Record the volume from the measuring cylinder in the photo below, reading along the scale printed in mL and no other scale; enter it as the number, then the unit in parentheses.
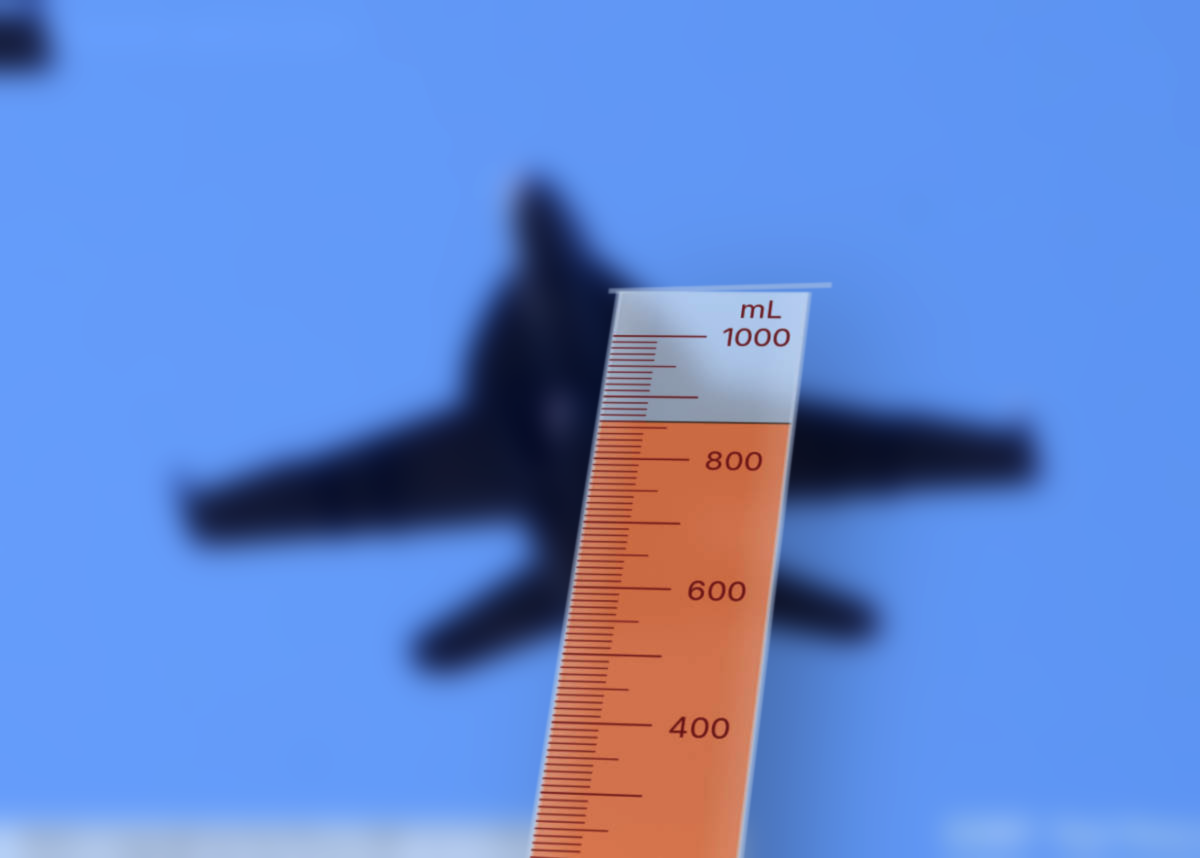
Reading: 860 (mL)
